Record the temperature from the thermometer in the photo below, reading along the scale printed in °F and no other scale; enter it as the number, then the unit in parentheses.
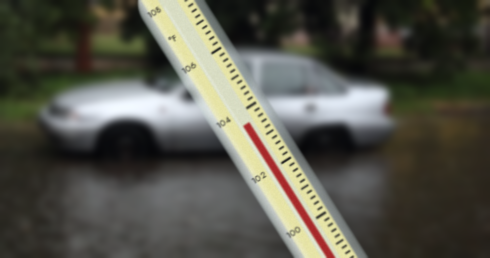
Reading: 103.6 (°F)
